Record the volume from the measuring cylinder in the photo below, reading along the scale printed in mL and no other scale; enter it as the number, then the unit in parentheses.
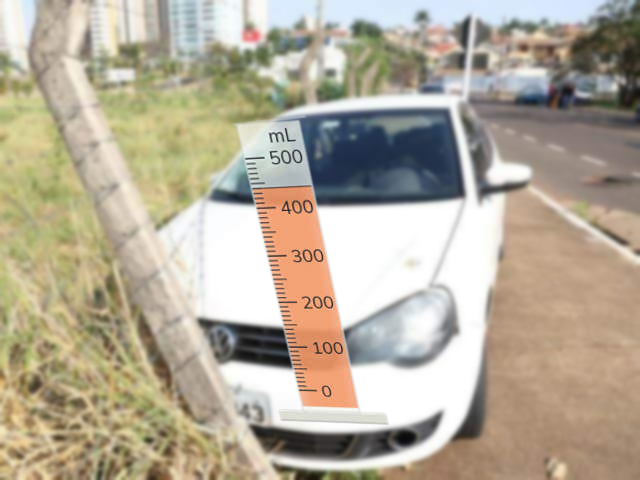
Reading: 440 (mL)
